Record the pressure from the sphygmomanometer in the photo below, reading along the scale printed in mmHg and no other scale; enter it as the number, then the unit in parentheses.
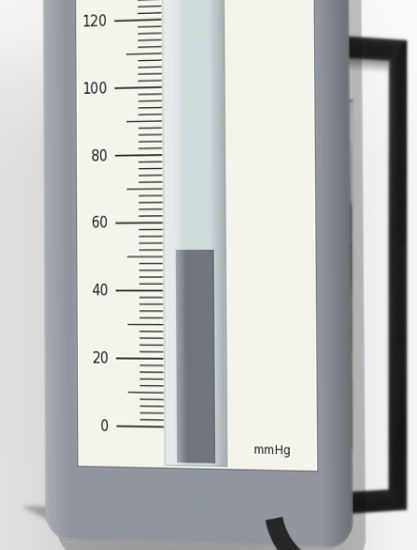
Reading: 52 (mmHg)
